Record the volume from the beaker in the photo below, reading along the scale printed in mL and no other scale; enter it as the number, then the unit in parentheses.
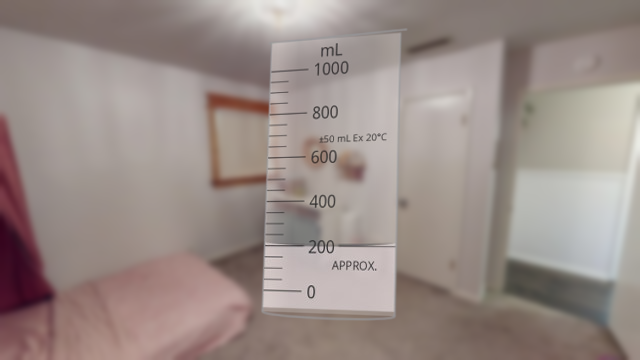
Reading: 200 (mL)
